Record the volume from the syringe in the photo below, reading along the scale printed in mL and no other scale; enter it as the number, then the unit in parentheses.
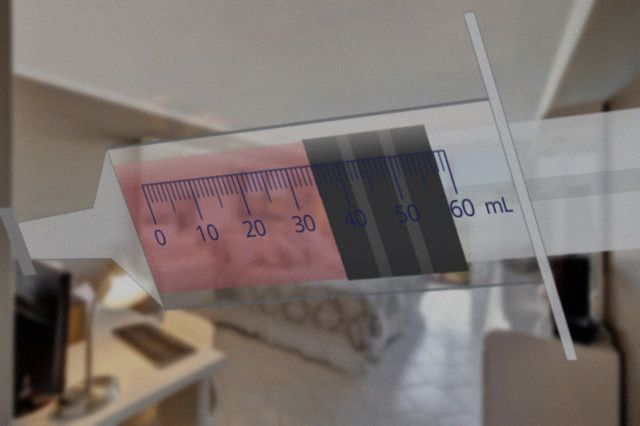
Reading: 35 (mL)
